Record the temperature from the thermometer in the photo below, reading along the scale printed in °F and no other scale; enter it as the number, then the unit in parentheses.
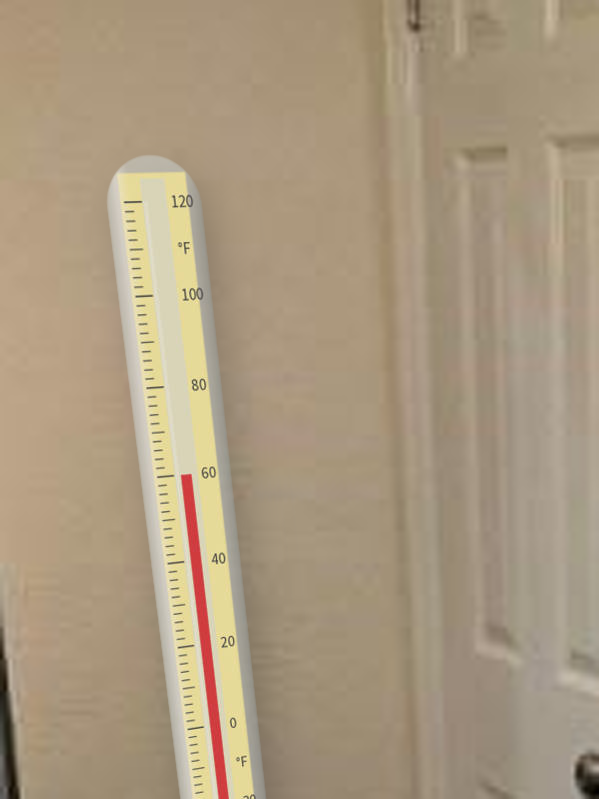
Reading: 60 (°F)
